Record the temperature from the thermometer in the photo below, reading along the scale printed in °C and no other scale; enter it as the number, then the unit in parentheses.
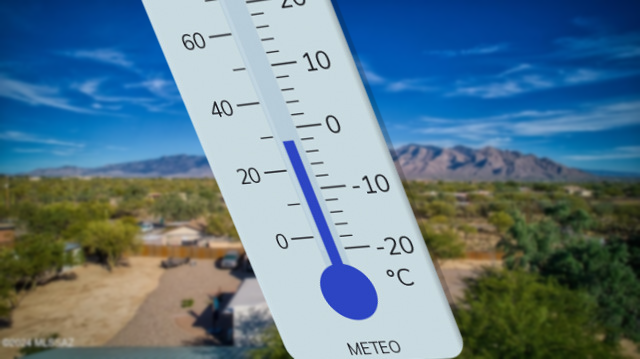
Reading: -2 (°C)
